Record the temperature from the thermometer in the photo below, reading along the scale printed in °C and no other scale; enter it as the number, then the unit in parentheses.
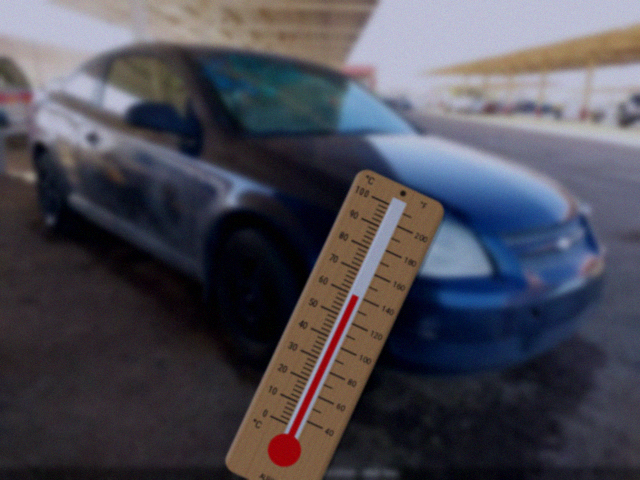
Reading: 60 (°C)
